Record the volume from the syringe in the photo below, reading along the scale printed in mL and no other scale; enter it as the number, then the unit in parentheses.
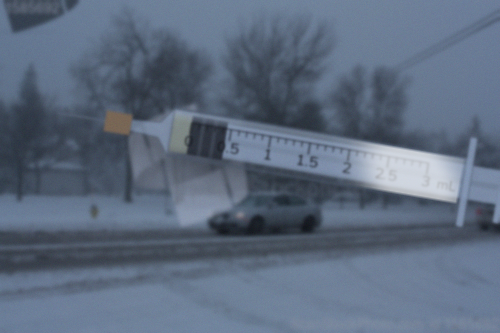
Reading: 0 (mL)
